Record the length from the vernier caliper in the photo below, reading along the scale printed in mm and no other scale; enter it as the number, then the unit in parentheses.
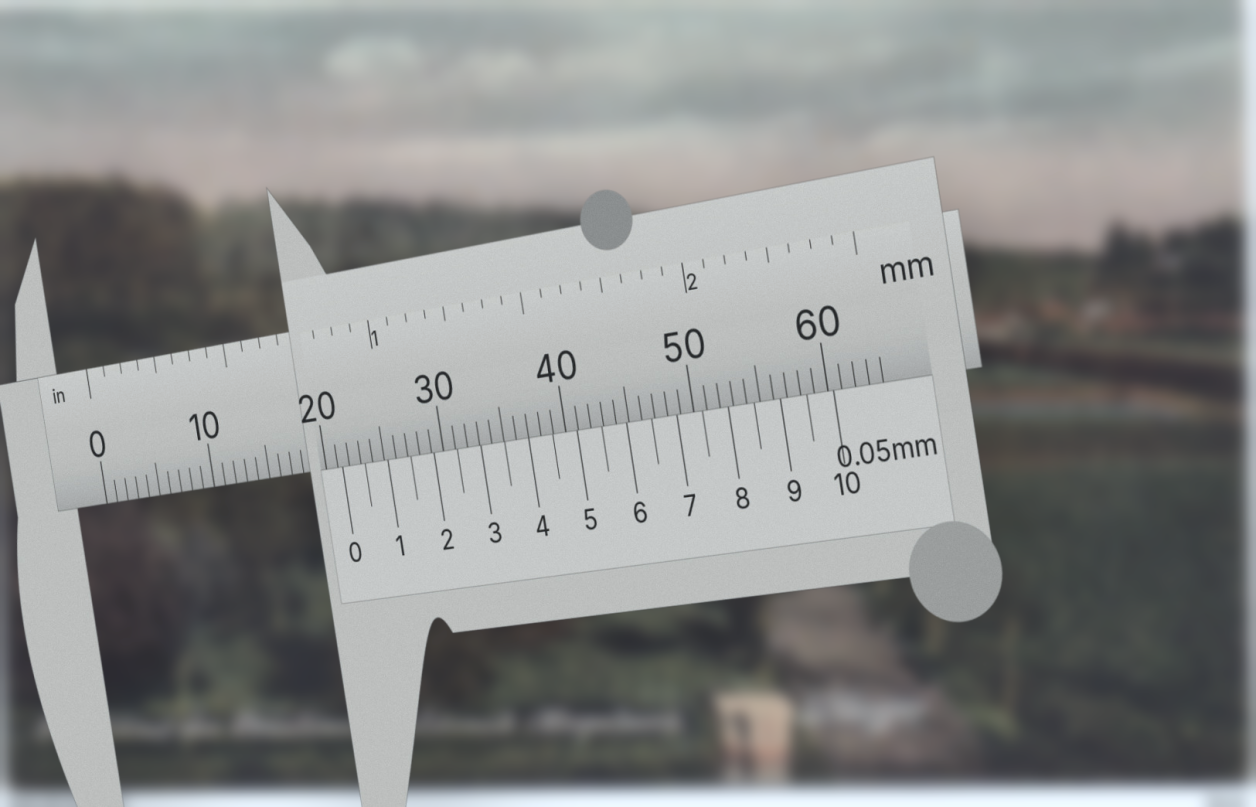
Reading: 21.4 (mm)
